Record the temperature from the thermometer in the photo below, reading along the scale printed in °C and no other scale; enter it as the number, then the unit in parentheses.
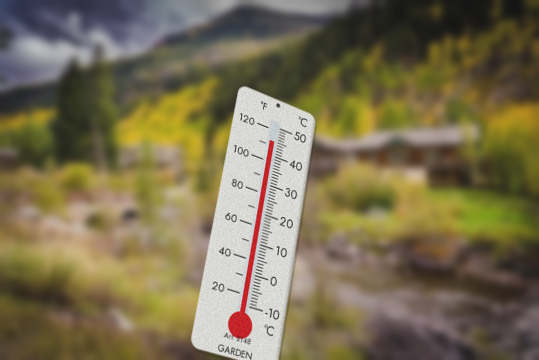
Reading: 45 (°C)
